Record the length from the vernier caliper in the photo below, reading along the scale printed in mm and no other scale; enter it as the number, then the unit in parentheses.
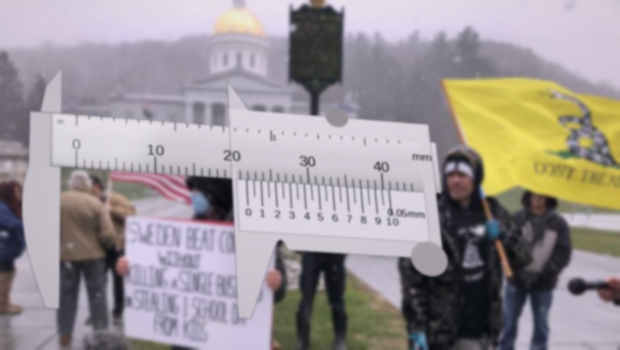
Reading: 21.8 (mm)
